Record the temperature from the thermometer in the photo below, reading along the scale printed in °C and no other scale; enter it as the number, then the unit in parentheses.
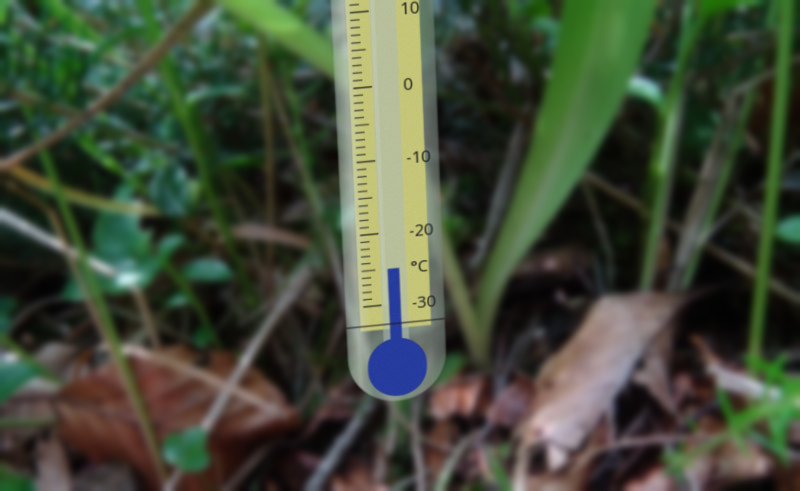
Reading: -25 (°C)
